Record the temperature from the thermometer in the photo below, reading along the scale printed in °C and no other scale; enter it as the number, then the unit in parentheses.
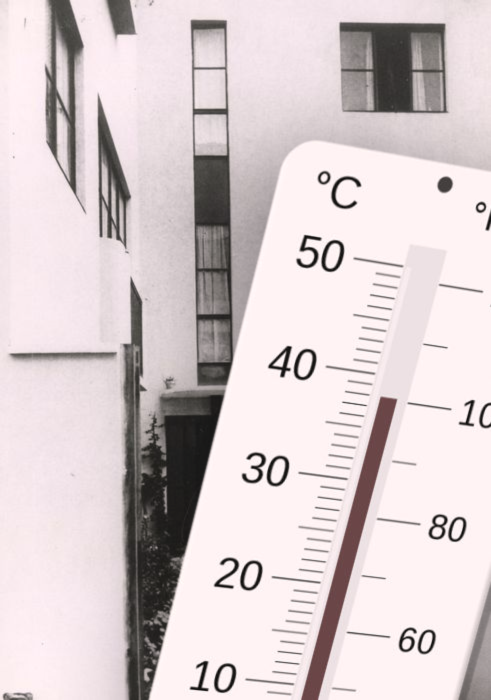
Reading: 38 (°C)
